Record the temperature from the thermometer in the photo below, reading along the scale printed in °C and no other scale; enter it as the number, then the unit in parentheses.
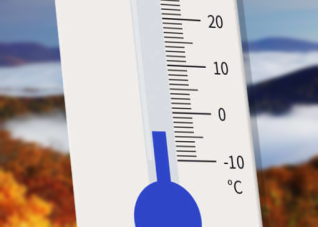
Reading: -4 (°C)
